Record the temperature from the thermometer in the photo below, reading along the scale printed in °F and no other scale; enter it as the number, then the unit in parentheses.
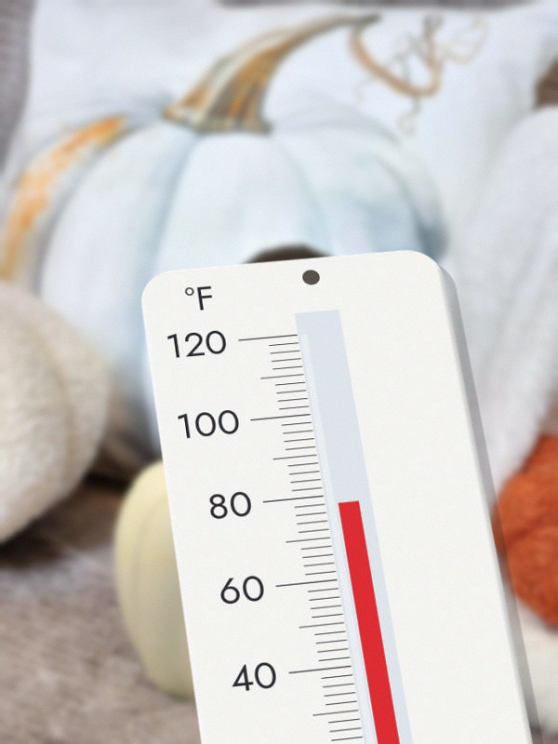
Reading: 78 (°F)
